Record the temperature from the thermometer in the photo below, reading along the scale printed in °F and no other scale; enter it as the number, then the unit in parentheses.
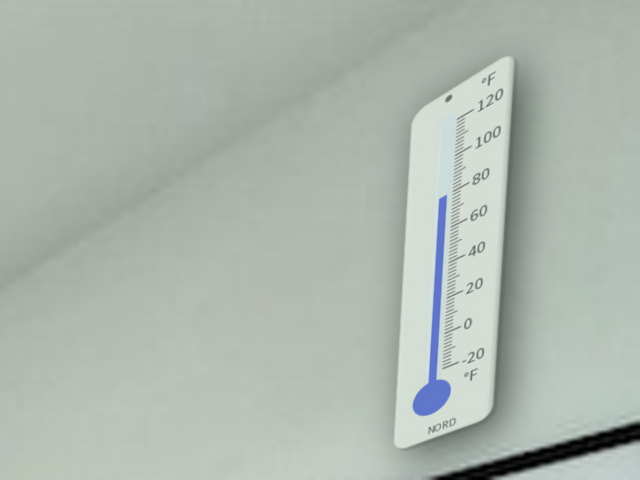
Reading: 80 (°F)
